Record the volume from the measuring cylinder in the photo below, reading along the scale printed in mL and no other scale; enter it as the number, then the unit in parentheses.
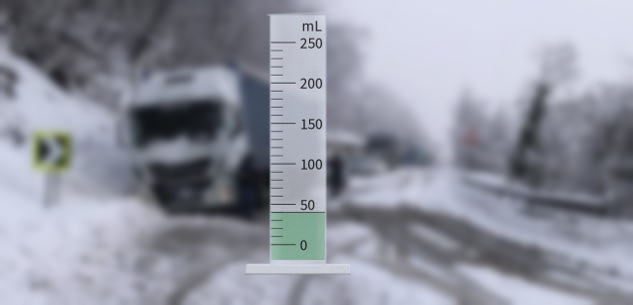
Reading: 40 (mL)
